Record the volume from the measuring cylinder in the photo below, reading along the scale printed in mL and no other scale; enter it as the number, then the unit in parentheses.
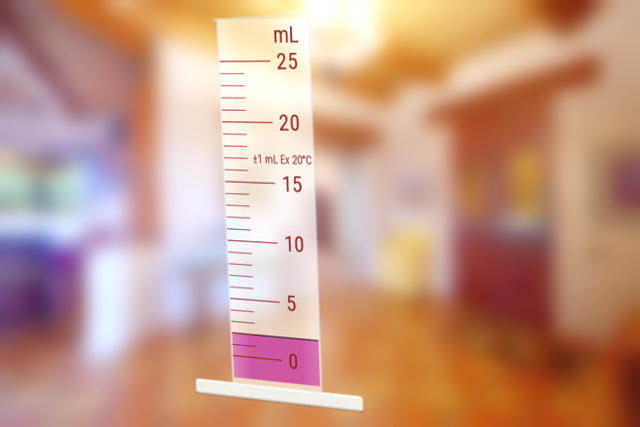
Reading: 2 (mL)
